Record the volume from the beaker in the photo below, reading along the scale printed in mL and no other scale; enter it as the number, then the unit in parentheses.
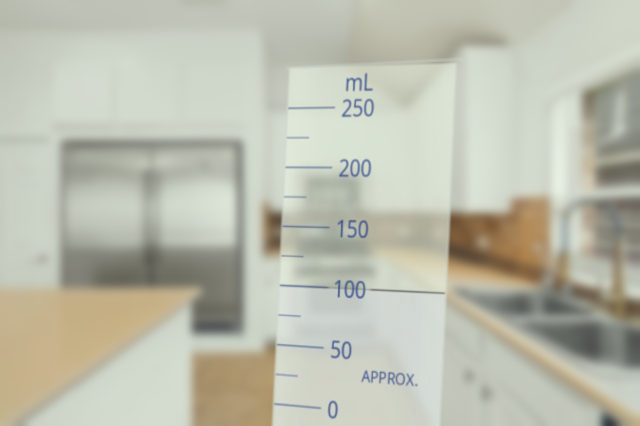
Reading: 100 (mL)
